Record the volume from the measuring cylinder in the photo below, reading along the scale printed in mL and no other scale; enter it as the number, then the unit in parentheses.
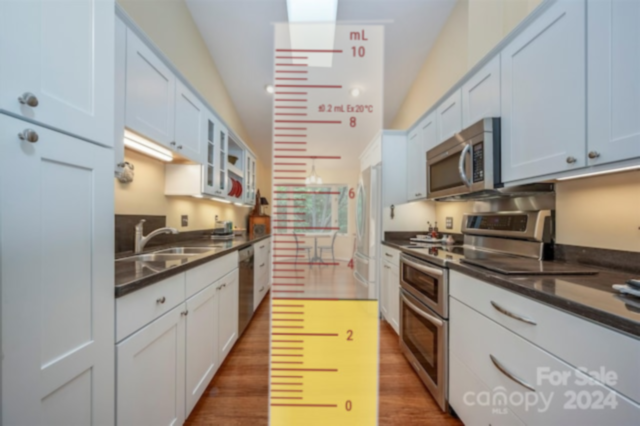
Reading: 3 (mL)
